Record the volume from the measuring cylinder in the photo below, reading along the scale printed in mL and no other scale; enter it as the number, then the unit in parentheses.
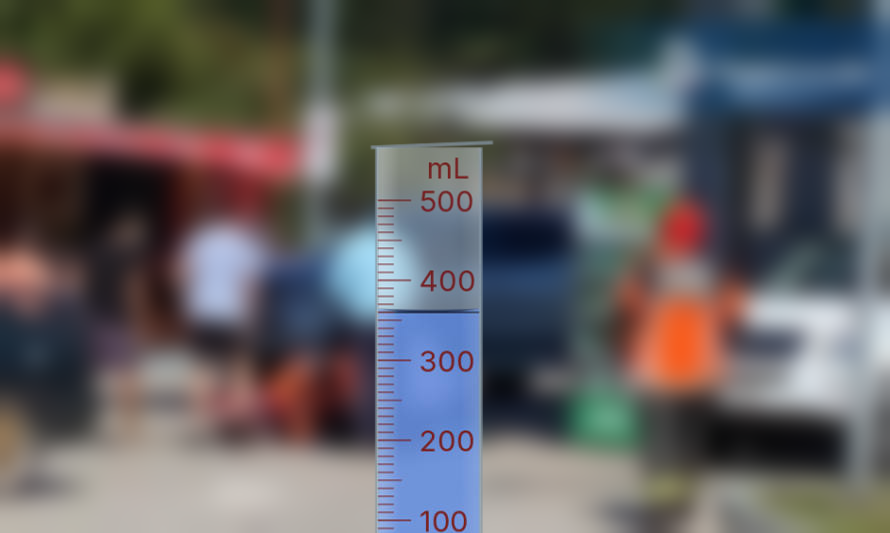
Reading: 360 (mL)
